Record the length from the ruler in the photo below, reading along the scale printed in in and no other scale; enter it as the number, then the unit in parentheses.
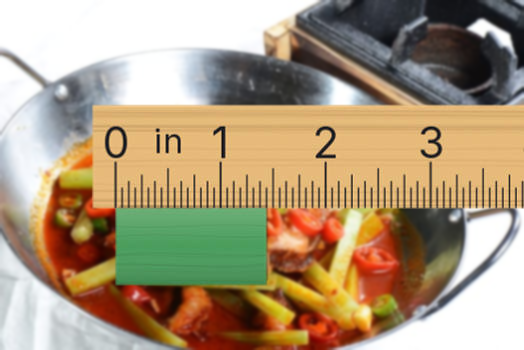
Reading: 1.4375 (in)
